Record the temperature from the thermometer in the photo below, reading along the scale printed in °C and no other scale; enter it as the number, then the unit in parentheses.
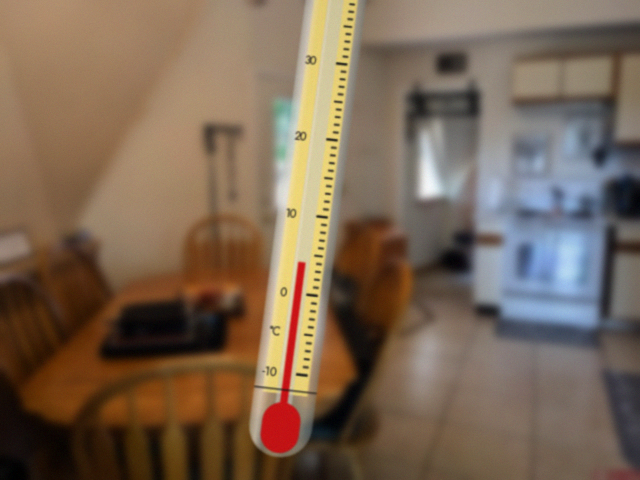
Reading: 4 (°C)
